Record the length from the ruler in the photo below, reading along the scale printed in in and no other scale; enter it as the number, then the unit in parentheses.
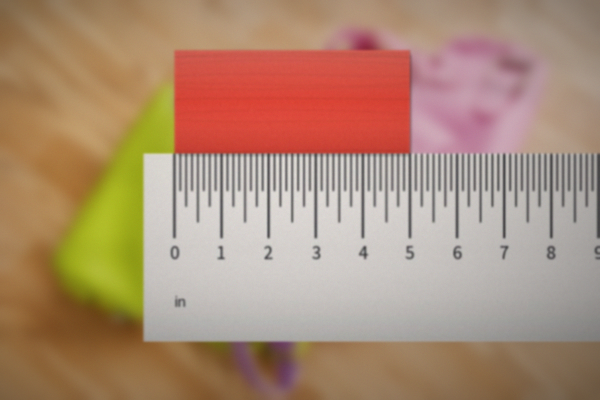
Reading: 5 (in)
